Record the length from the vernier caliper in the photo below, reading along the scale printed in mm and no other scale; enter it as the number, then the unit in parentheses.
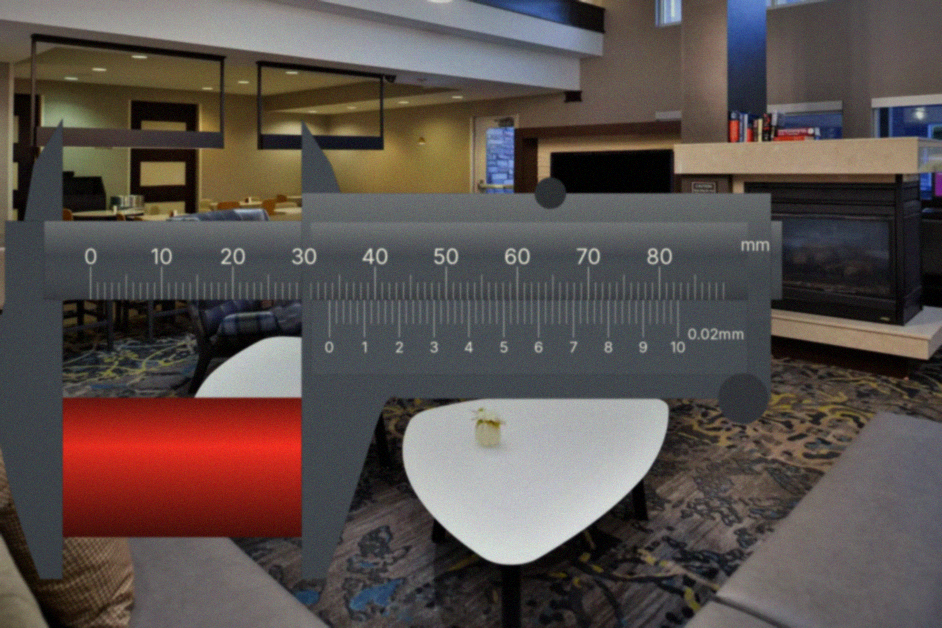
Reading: 33.6 (mm)
